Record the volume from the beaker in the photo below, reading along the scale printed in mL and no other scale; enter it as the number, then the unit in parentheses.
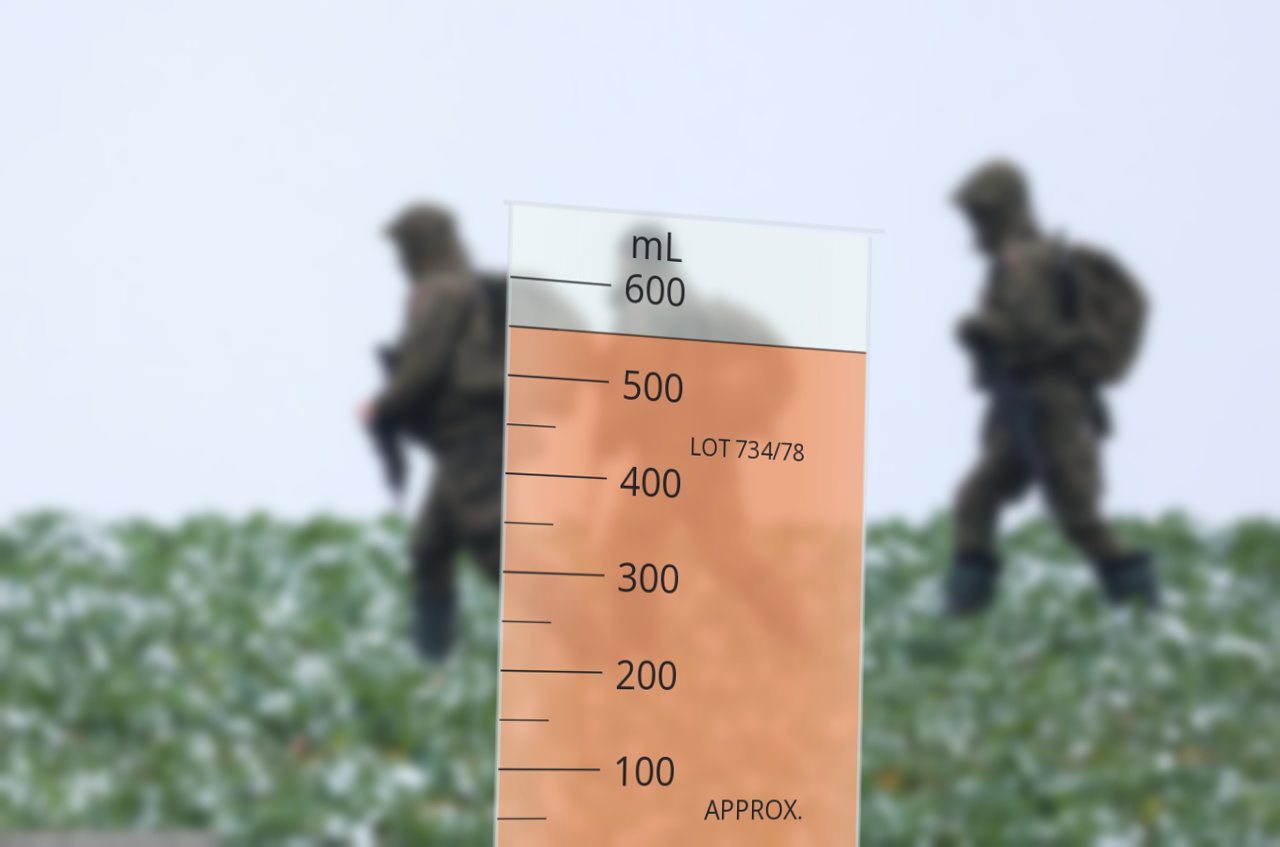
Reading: 550 (mL)
